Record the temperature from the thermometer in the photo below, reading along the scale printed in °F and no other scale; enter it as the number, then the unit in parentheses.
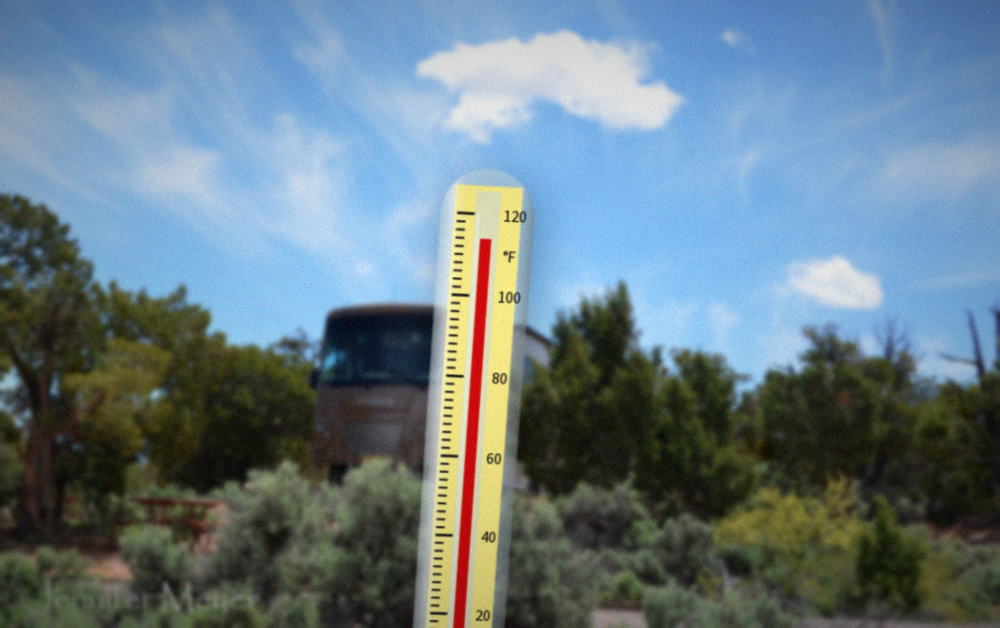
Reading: 114 (°F)
